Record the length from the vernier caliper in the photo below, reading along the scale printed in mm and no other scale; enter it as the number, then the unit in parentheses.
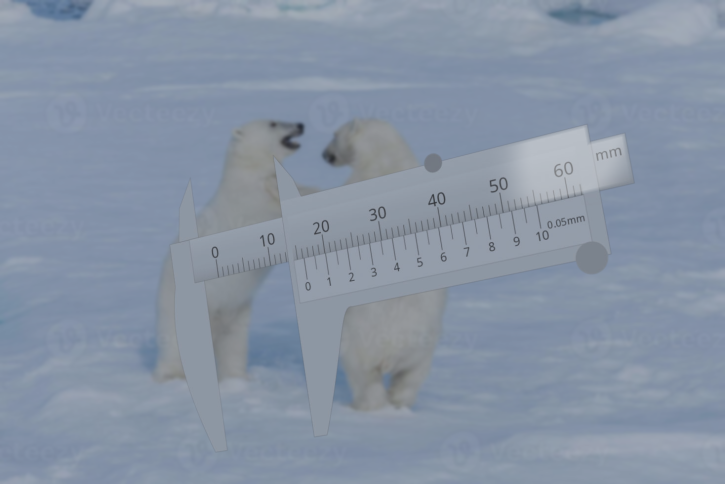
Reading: 16.2 (mm)
